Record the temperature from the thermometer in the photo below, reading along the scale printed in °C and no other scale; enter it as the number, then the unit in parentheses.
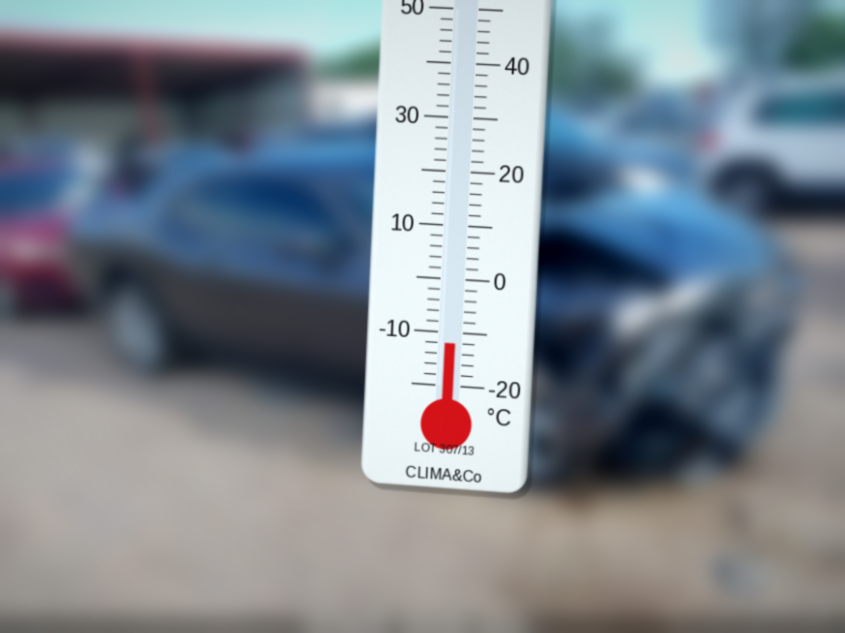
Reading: -12 (°C)
